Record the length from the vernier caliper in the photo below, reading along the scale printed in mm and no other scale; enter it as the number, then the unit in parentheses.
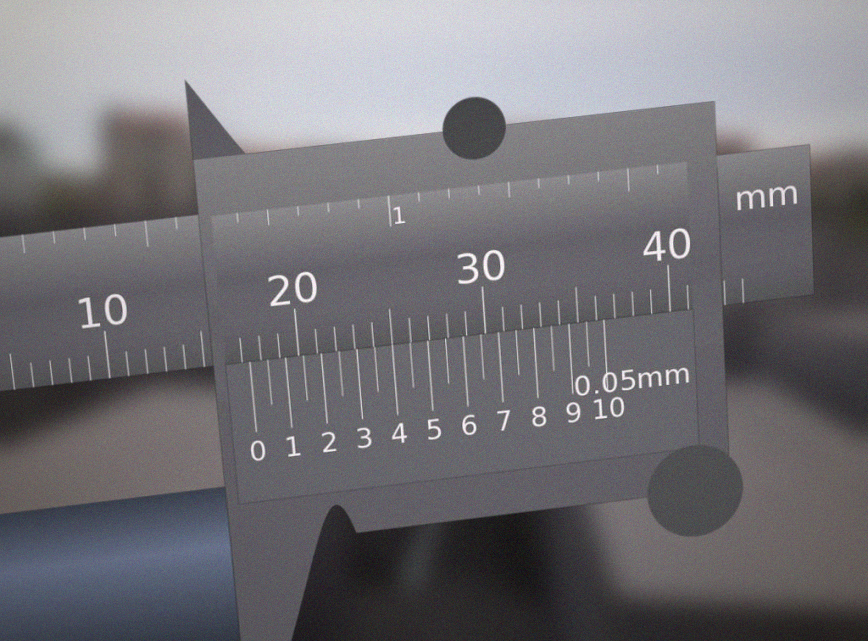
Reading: 17.4 (mm)
